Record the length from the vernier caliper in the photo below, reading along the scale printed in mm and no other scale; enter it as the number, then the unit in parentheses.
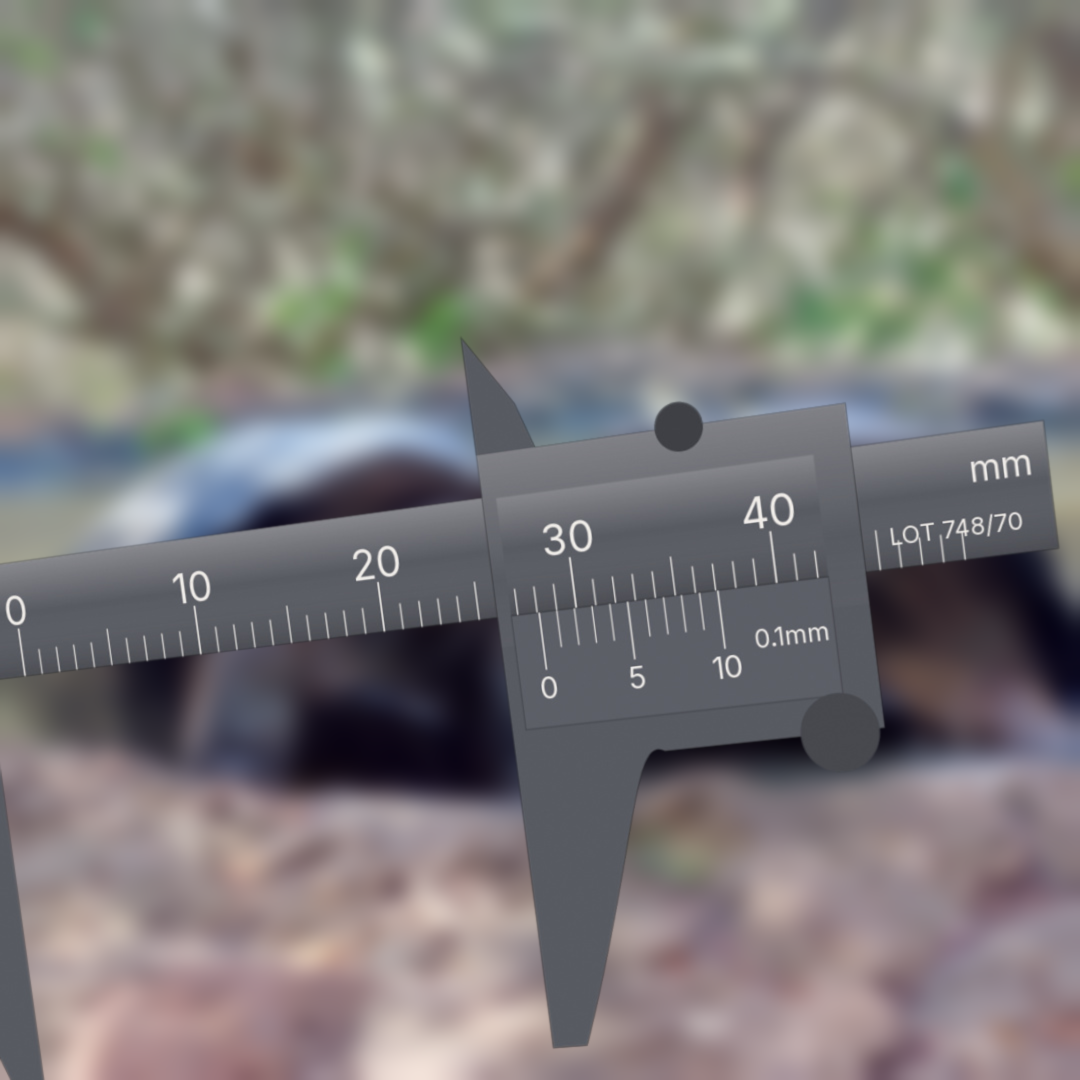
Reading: 28.1 (mm)
